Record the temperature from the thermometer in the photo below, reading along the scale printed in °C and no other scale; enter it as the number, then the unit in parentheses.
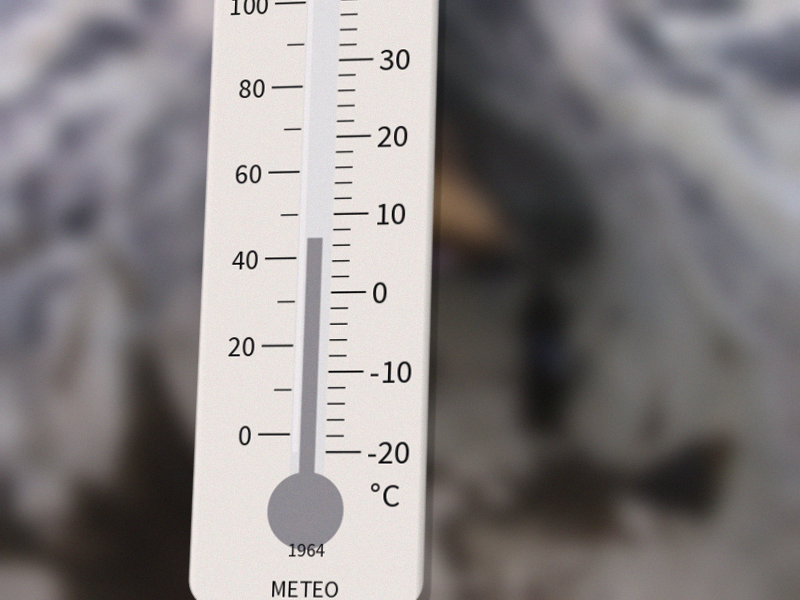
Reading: 7 (°C)
